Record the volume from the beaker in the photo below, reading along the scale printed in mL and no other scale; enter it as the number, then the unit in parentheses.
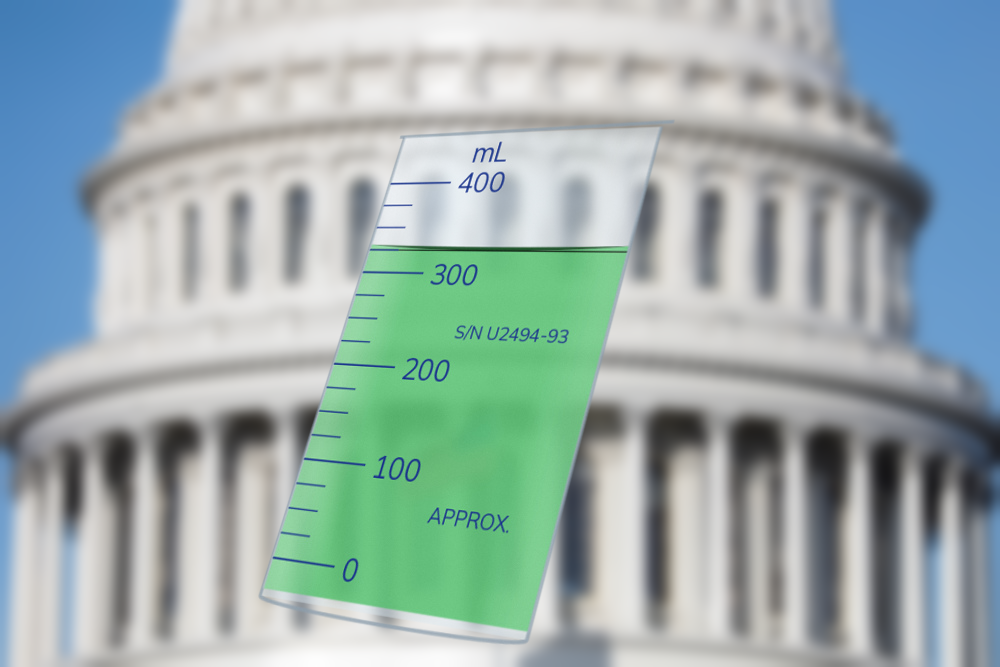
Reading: 325 (mL)
